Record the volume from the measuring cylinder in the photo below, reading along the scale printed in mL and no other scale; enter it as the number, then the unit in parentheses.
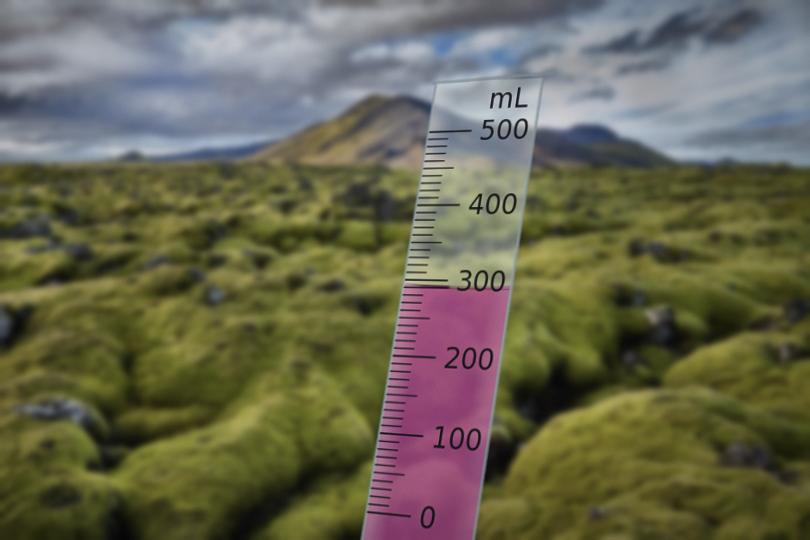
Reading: 290 (mL)
